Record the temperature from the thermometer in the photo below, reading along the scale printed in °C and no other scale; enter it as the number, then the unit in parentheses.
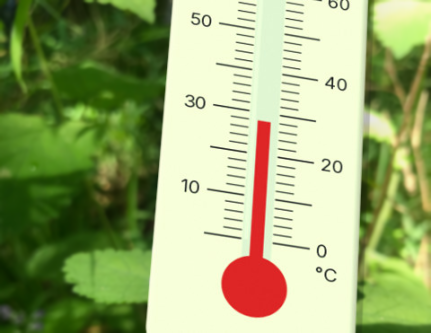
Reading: 28 (°C)
